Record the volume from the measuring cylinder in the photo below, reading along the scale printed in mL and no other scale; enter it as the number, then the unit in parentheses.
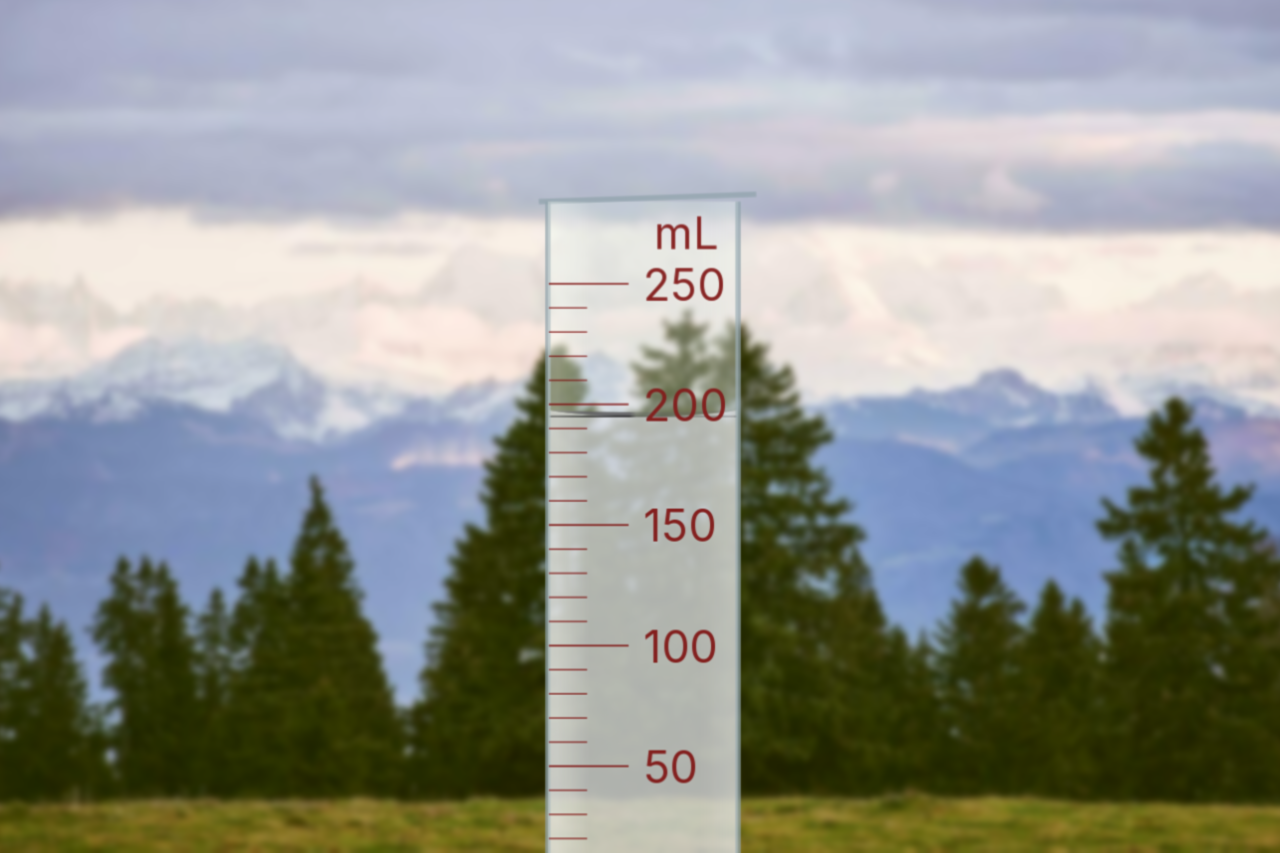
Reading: 195 (mL)
